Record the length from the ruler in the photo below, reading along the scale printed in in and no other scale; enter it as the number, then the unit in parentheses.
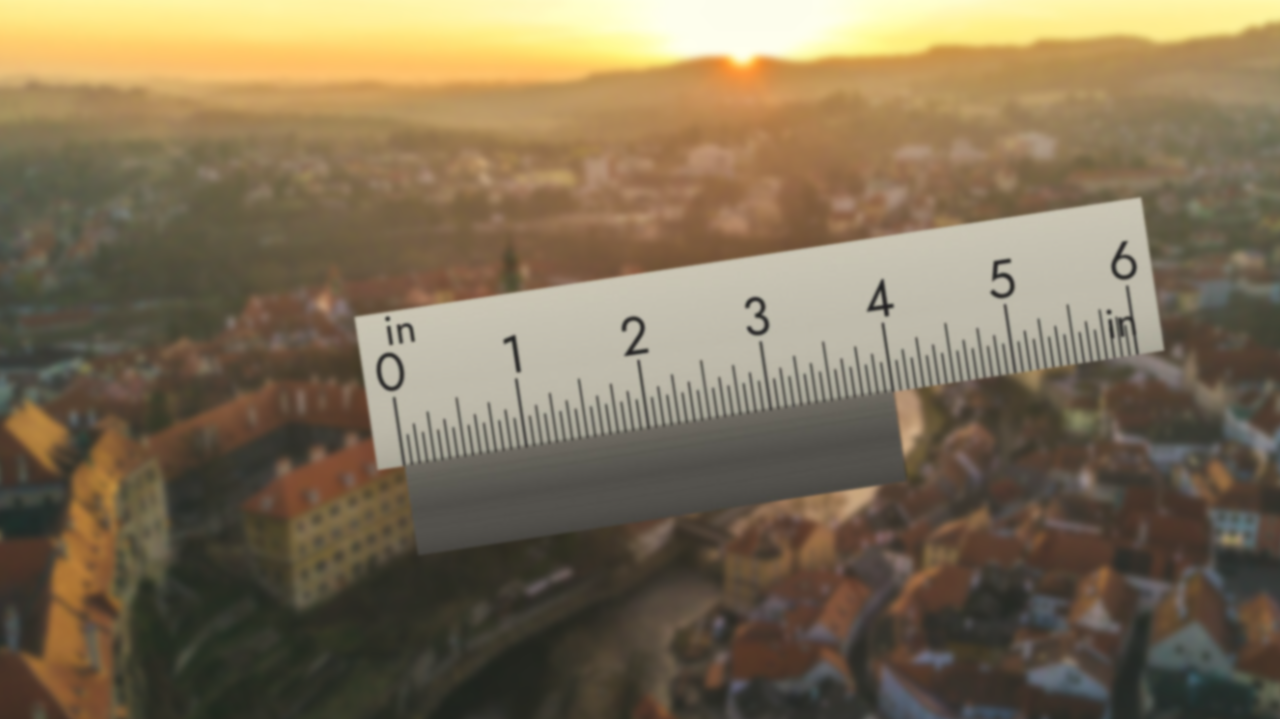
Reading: 4 (in)
